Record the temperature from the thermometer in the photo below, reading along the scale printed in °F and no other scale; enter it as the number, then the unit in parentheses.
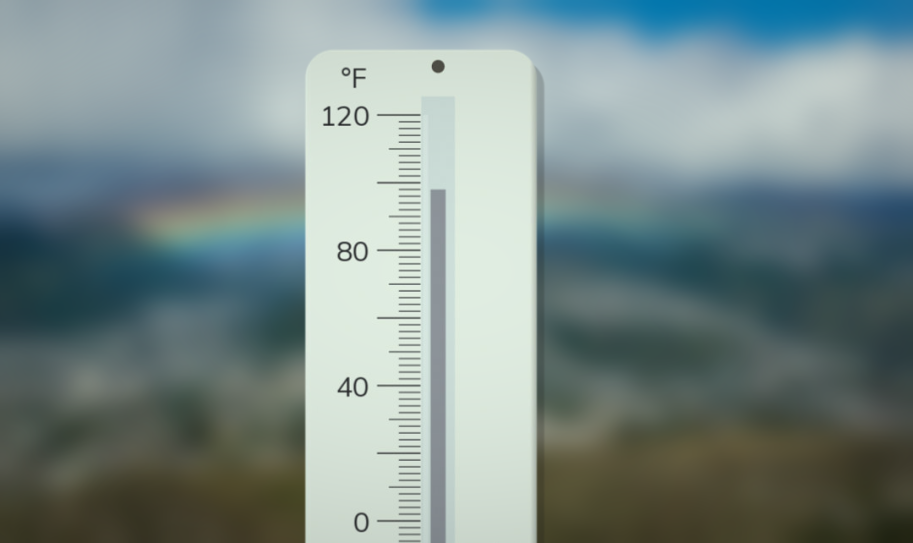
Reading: 98 (°F)
